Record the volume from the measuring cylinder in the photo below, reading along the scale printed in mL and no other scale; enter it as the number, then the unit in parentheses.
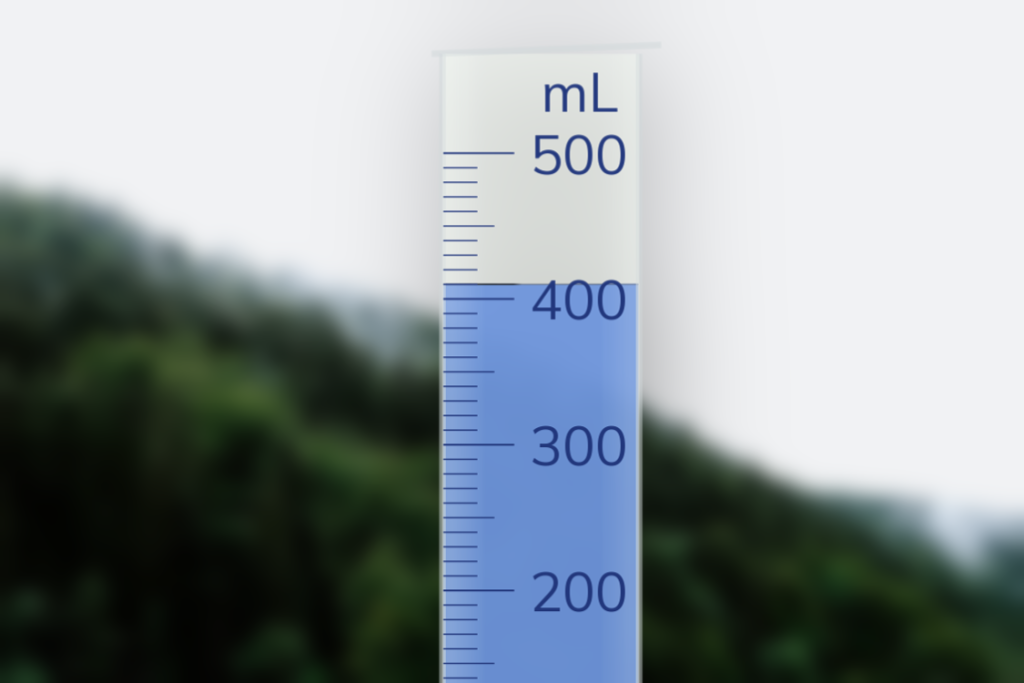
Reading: 410 (mL)
